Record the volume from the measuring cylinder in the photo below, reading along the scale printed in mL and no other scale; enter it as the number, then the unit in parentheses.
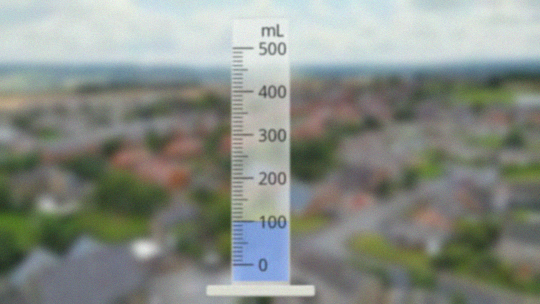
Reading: 100 (mL)
